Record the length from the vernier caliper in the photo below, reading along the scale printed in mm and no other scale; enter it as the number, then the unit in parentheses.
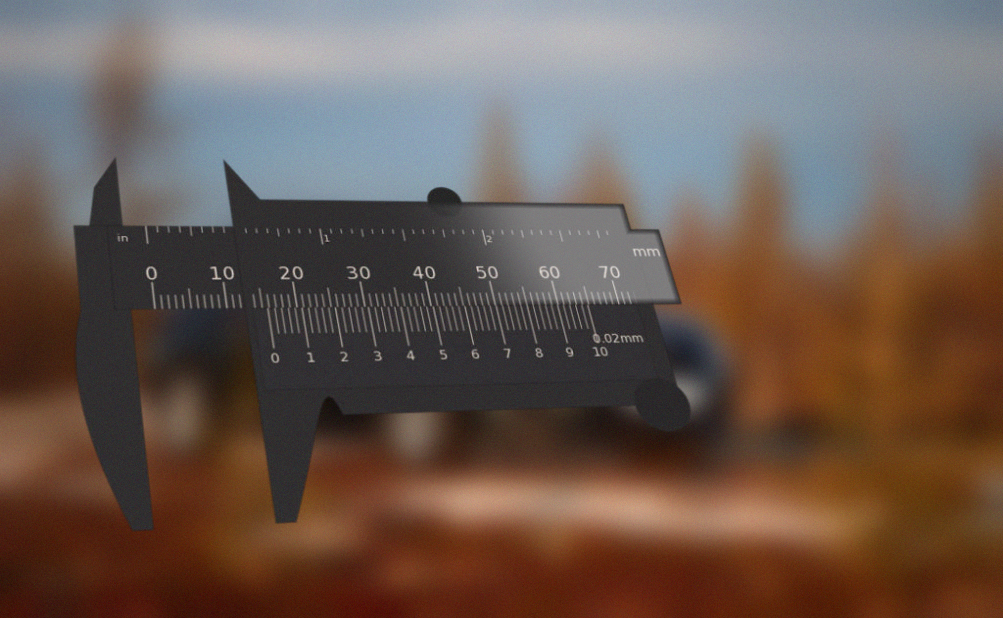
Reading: 15.8 (mm)
